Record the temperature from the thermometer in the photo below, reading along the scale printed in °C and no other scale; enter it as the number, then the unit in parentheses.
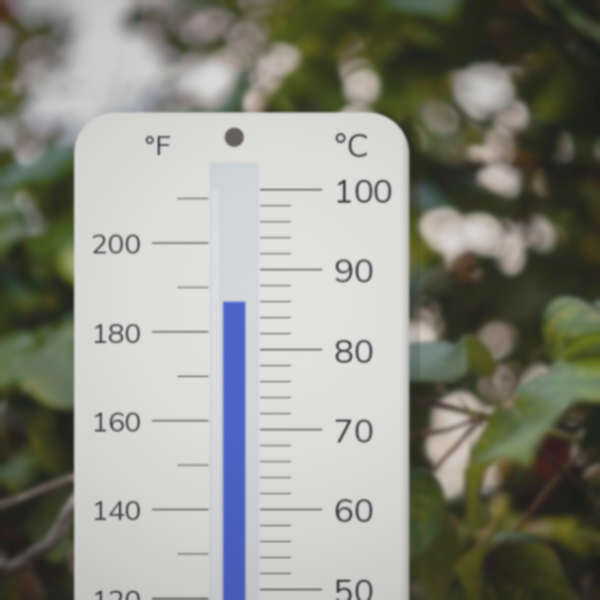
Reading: 86 (°C)
